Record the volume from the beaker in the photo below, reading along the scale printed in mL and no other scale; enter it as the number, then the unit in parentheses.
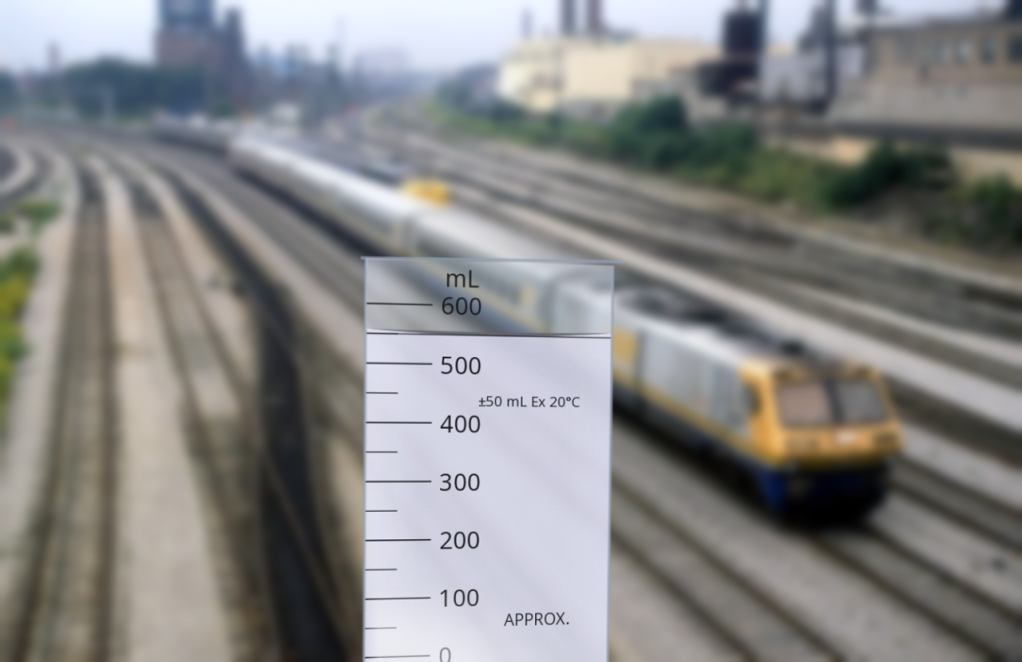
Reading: 550 (mL)
